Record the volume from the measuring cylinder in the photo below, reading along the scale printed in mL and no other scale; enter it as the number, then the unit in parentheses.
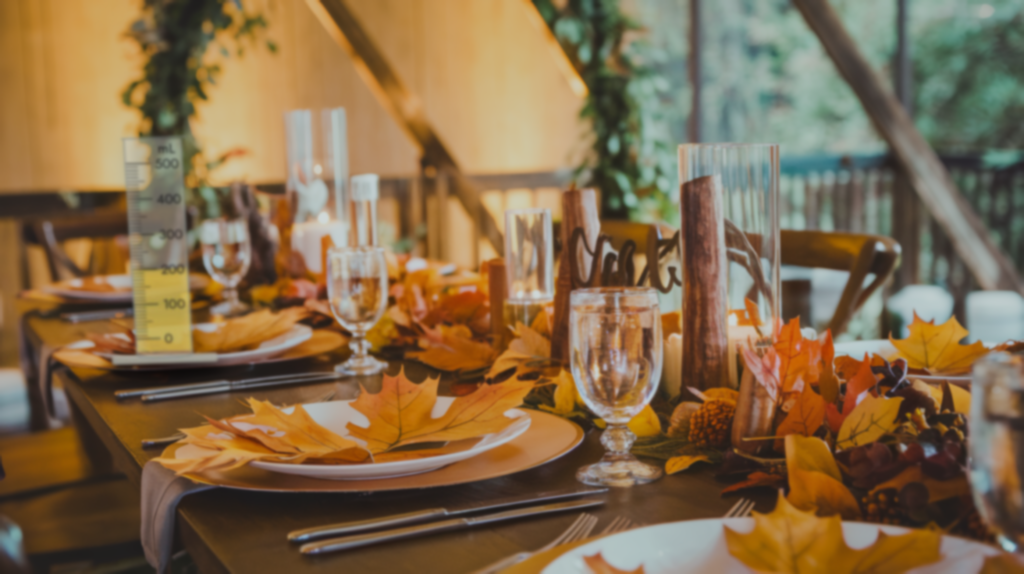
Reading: 200 (mL)
